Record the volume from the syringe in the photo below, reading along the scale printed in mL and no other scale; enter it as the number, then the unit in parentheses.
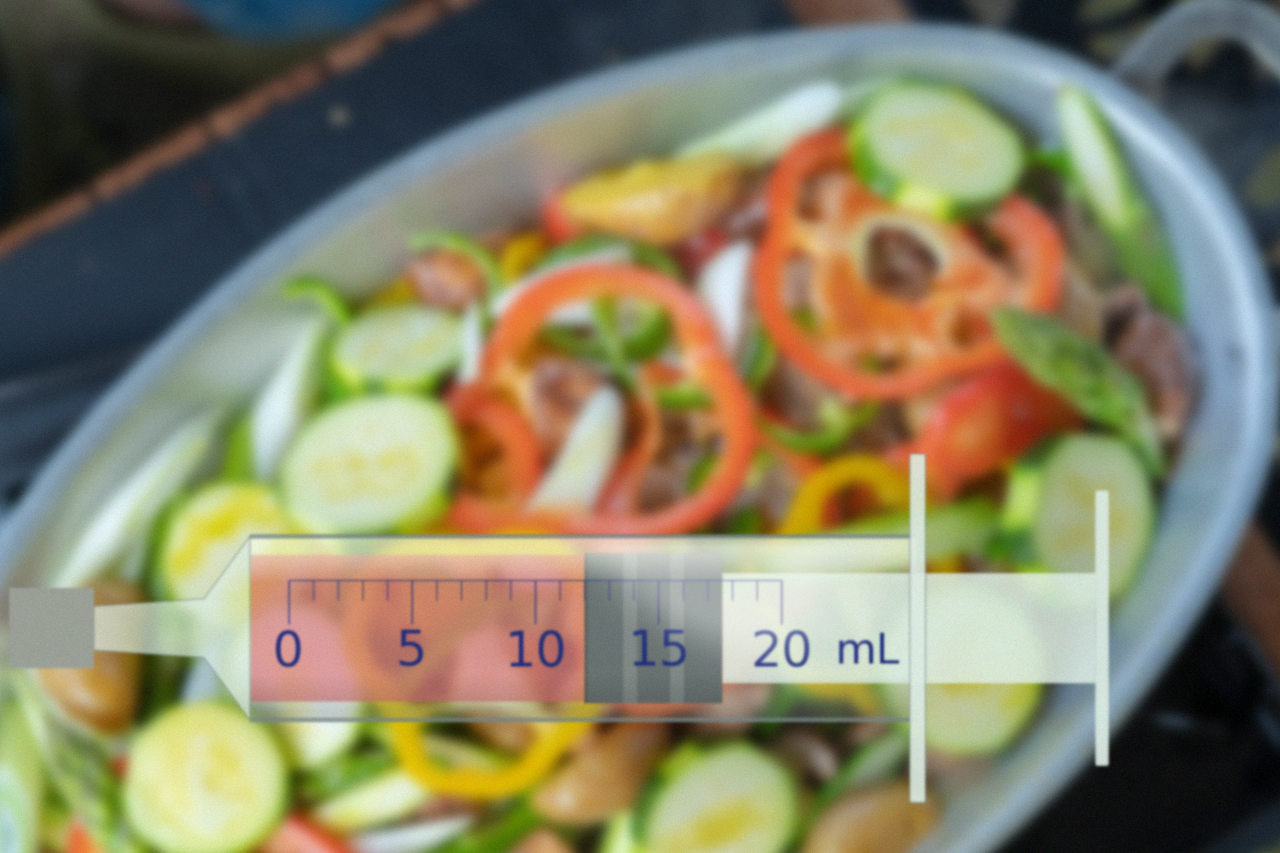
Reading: 12 (mL)
